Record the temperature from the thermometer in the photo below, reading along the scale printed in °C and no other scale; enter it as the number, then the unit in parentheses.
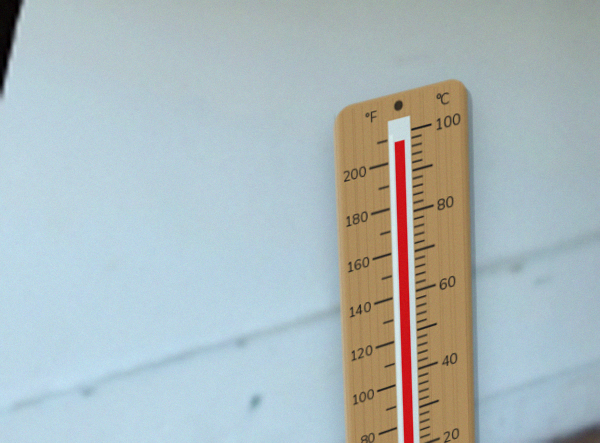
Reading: 98 (°C)
